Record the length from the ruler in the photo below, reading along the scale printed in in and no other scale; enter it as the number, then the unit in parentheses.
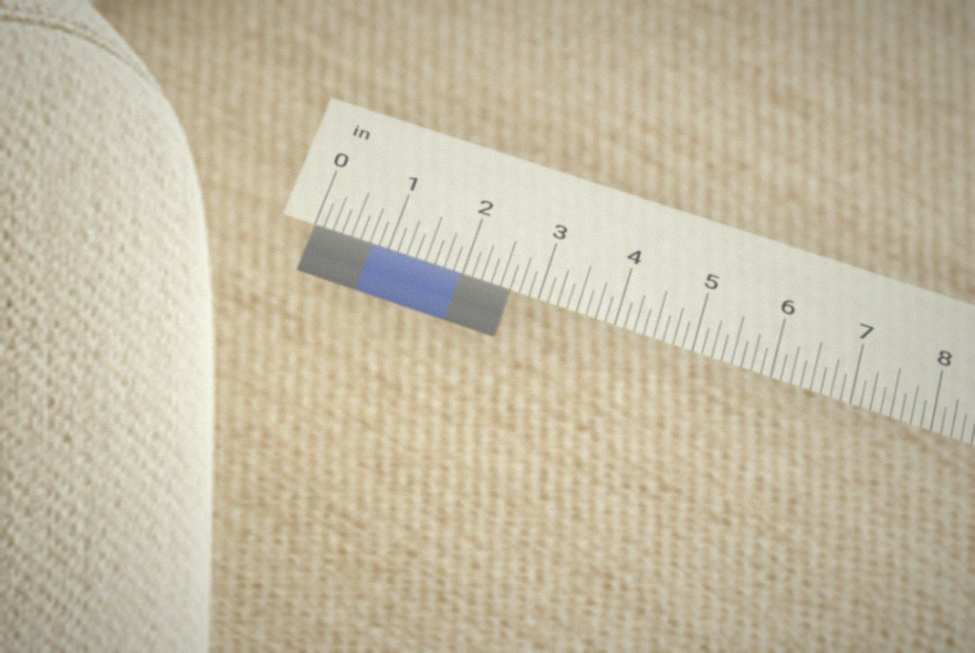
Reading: 2.625 (in)
